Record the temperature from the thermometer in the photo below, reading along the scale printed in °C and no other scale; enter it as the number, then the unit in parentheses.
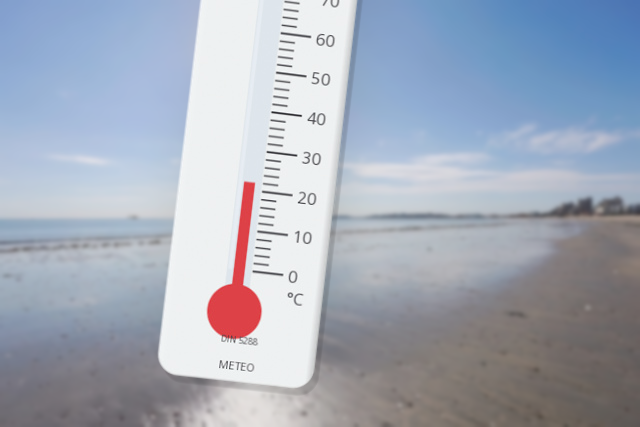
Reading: 22 (°C)
